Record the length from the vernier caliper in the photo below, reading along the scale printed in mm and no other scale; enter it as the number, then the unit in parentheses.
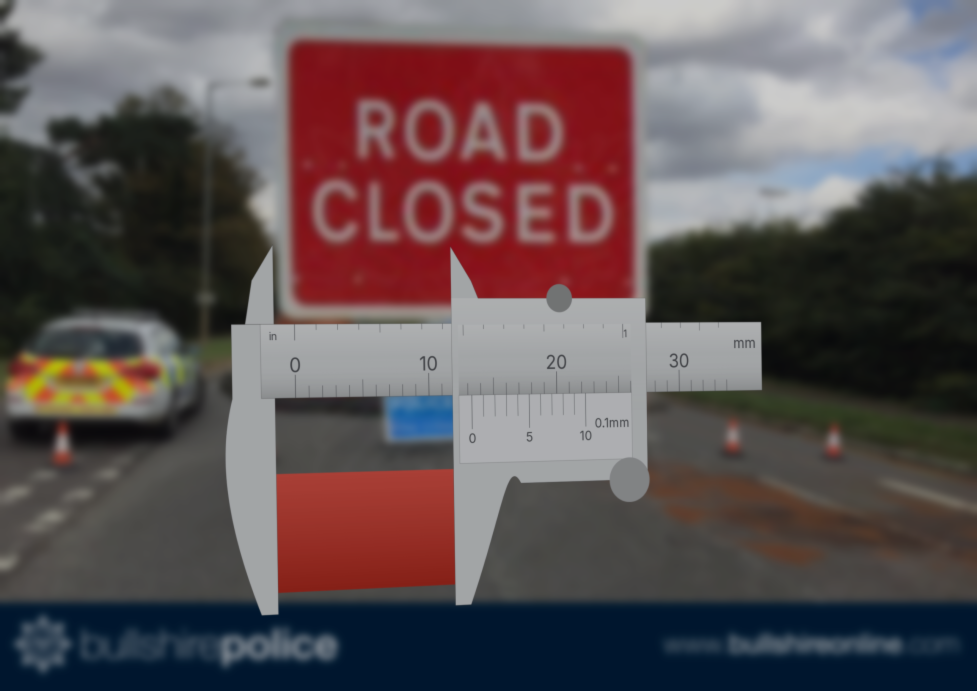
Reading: 13.3 (mm)
